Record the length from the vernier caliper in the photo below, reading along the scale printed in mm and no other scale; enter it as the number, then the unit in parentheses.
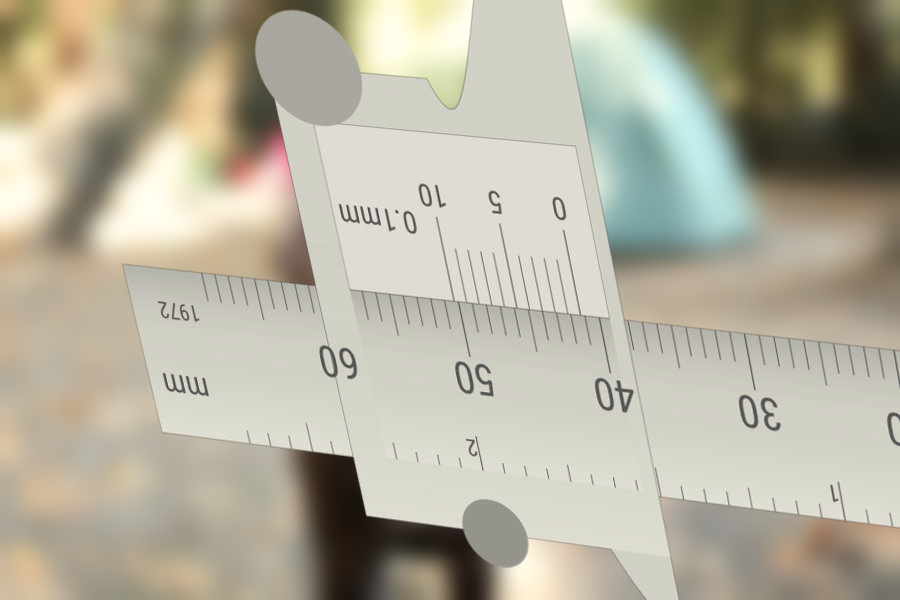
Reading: 41.3 (mm)
